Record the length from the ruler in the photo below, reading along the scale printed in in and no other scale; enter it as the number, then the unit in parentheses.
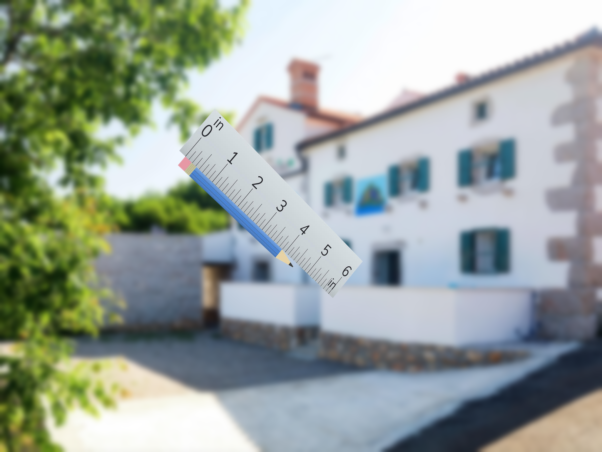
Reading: 4.5 (in)
